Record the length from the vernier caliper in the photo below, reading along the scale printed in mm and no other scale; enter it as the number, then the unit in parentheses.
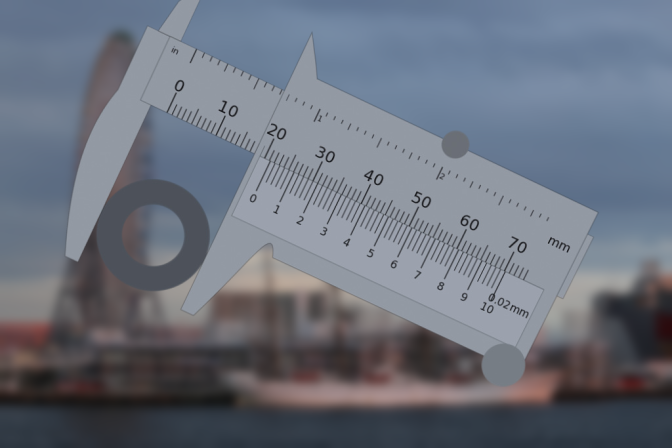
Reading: 21.2 (mm)
